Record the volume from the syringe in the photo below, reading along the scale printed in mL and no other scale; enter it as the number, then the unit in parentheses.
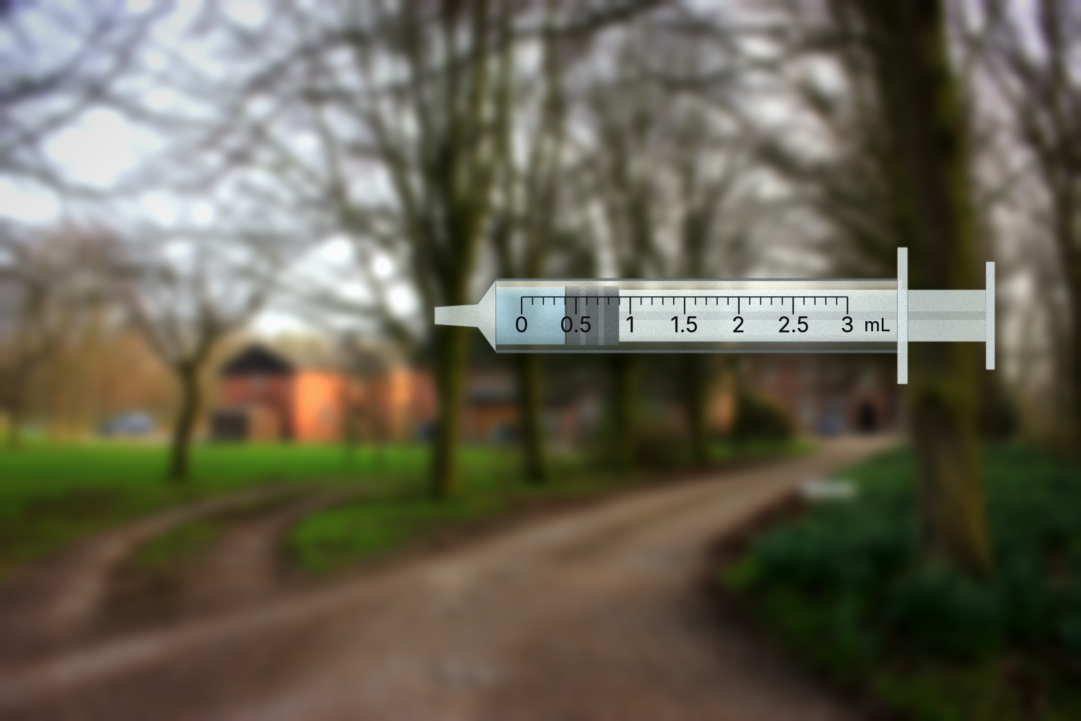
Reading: 0.4 (mL)
